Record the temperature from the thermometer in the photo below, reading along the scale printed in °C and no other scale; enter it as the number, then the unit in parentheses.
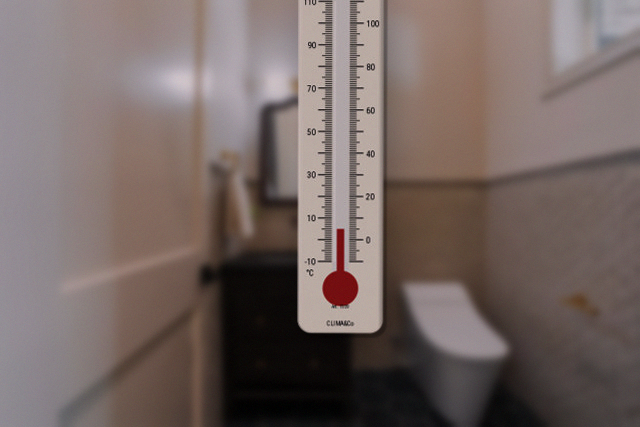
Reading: 5 (°C)
